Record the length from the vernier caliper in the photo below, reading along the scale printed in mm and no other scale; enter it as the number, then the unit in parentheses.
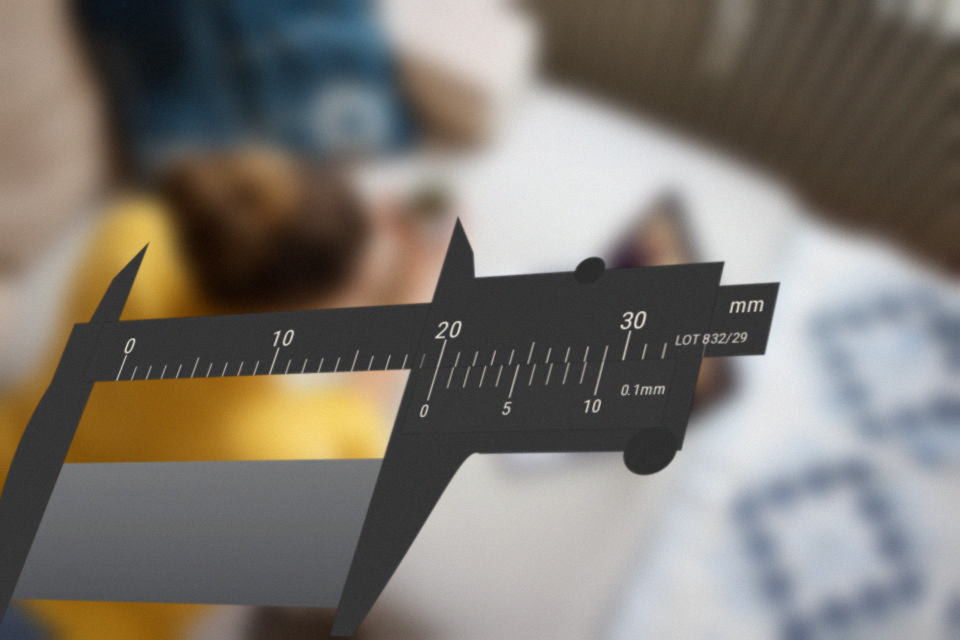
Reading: 20.0 (mm)
